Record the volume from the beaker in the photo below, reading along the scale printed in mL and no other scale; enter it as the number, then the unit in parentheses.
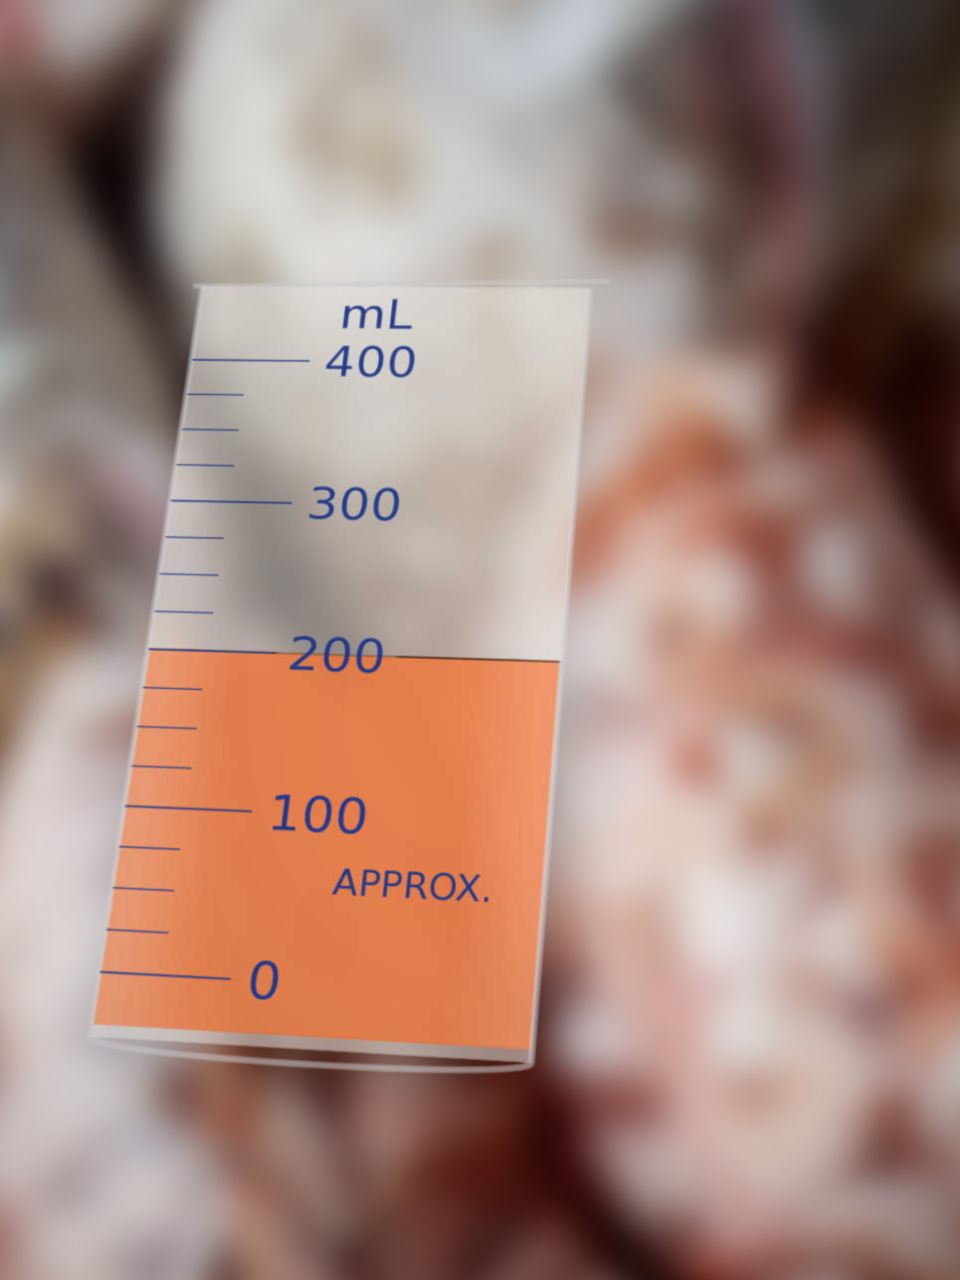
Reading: 200 (mL)
